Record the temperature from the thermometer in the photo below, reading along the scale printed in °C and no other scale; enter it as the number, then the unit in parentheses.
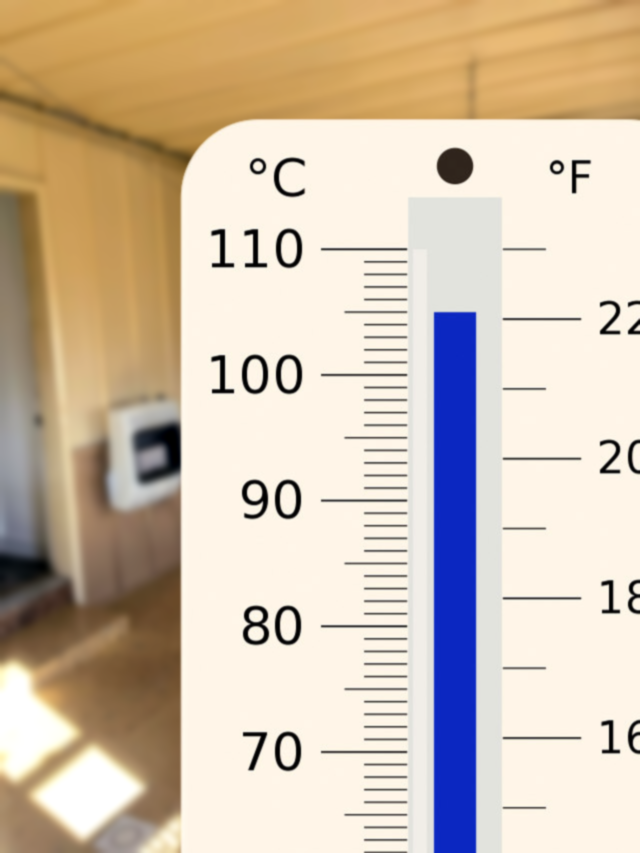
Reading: 105 (°C)
